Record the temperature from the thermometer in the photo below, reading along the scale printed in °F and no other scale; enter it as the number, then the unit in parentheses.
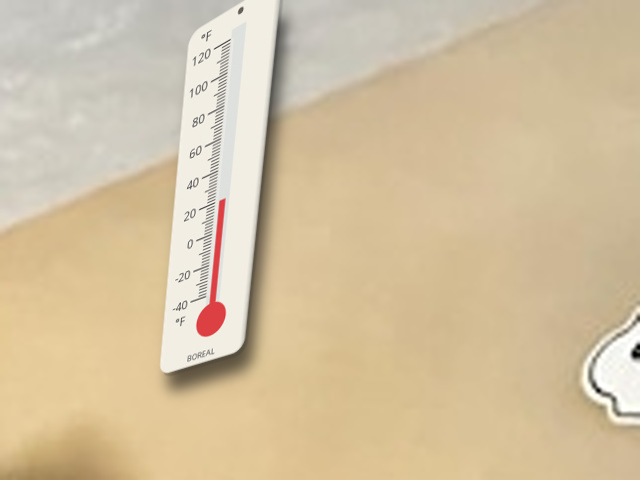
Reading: 20 (°F)
